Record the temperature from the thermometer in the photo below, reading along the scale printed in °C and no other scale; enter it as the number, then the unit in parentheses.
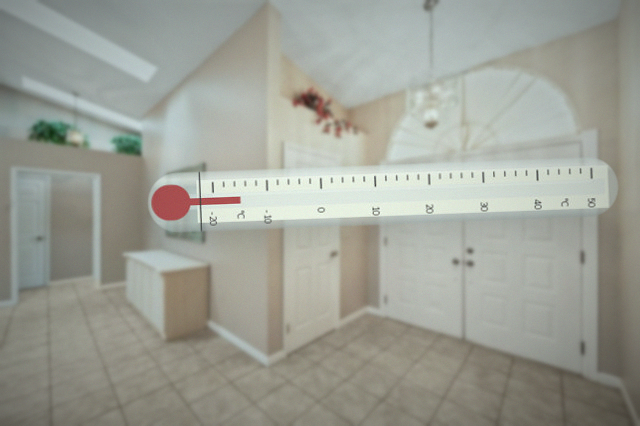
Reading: -15 (°C)
